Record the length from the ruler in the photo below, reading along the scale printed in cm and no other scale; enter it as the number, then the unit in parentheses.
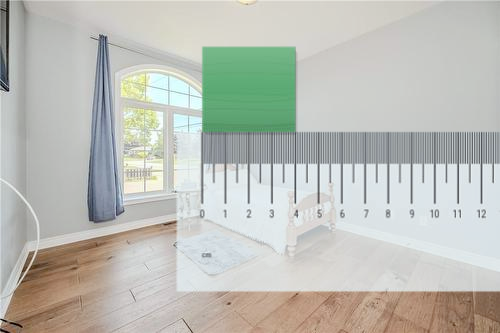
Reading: 4 (cm)
